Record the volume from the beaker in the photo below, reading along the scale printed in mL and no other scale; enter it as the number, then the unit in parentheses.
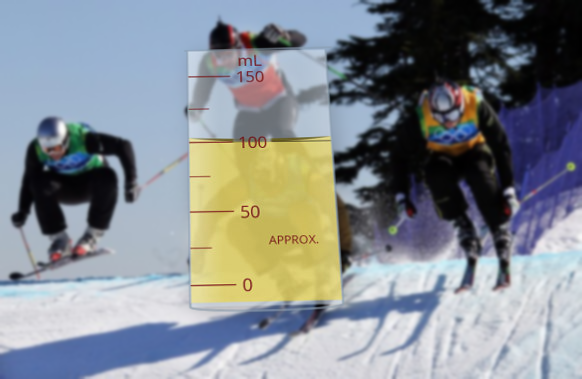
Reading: 100 (mL)
